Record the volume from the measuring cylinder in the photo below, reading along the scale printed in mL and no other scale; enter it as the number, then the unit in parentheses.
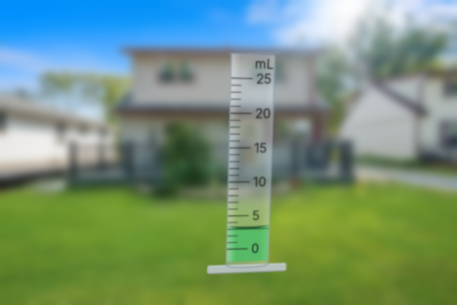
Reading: 3 (mL)
